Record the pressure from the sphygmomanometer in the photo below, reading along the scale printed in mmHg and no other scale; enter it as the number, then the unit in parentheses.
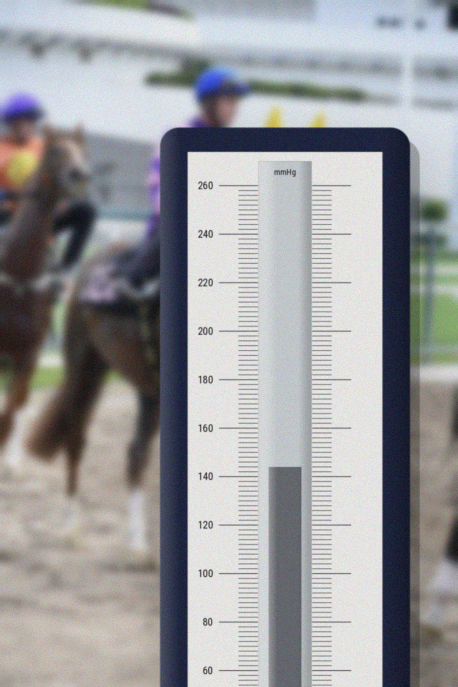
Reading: 144 (mmHg)
